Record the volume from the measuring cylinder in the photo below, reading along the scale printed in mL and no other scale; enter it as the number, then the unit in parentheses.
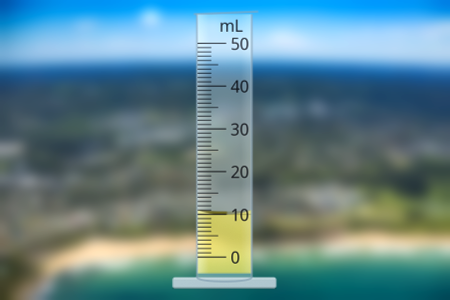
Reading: 10 (mL)
